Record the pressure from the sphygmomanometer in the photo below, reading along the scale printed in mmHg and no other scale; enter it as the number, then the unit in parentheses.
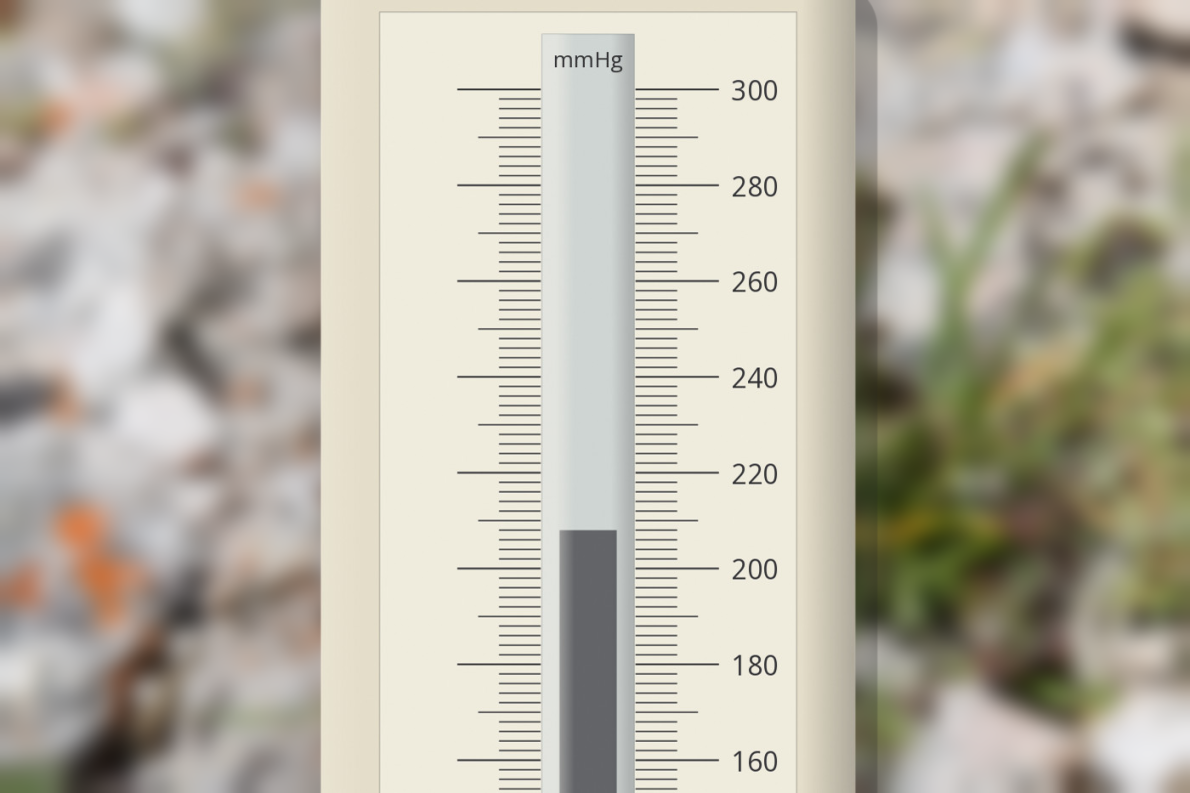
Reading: 208 (mmHg)
